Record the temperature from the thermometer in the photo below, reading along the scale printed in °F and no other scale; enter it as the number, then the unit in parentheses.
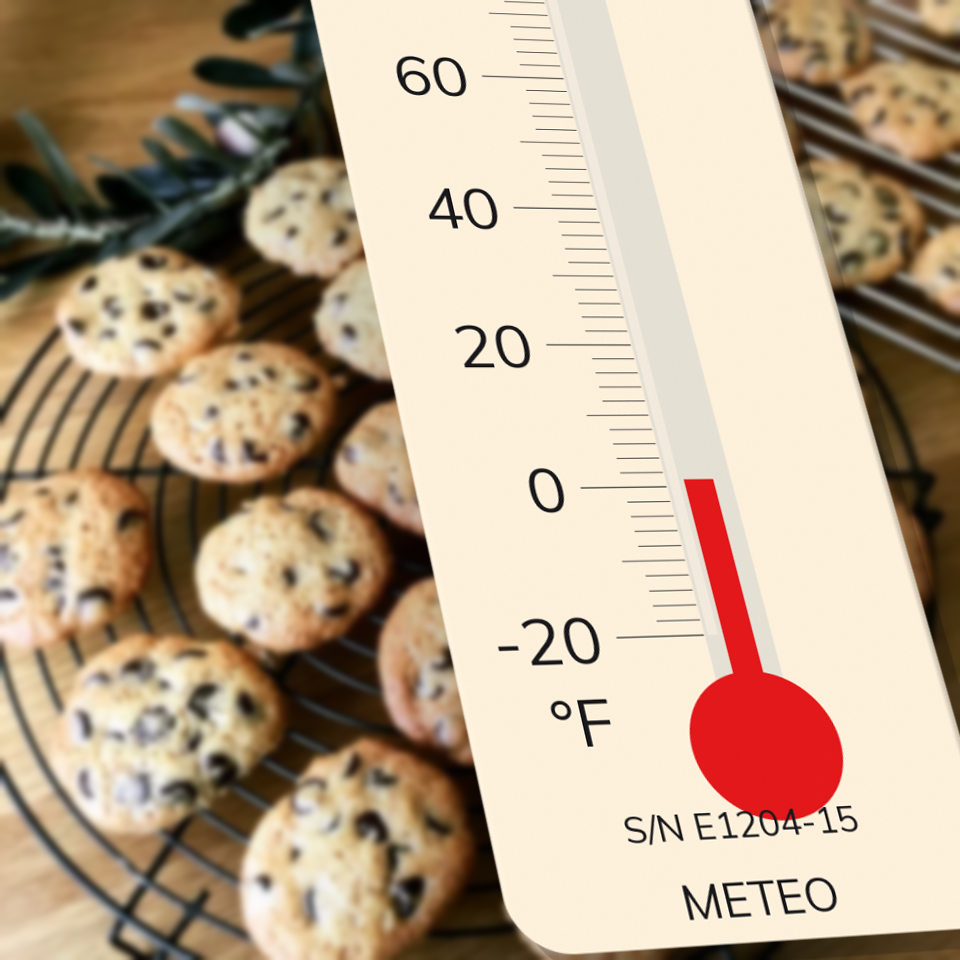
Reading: 1 (°F)
